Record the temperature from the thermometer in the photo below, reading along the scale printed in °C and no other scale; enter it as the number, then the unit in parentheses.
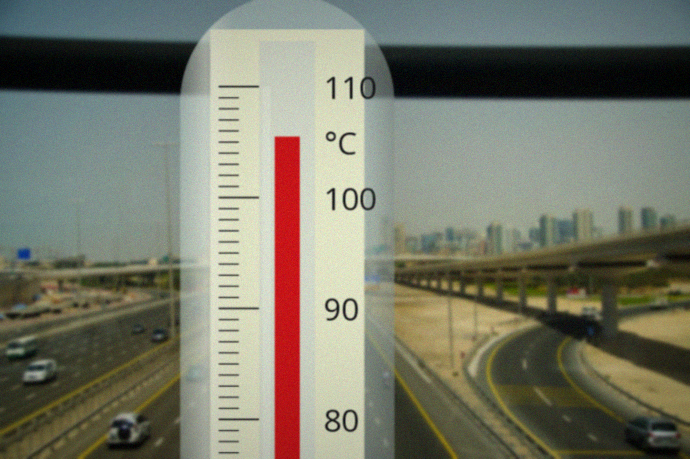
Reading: 105.5 (°C)
